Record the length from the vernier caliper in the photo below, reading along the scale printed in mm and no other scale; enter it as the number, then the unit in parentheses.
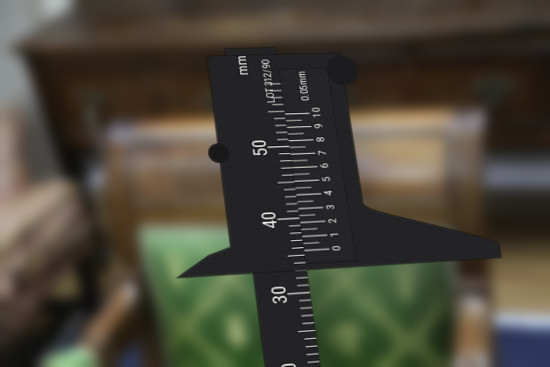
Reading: 35.6 (mm)
